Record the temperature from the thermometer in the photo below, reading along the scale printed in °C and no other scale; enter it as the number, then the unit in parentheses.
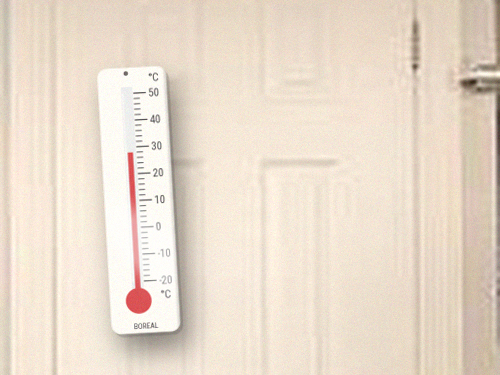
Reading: 28 (°C)
